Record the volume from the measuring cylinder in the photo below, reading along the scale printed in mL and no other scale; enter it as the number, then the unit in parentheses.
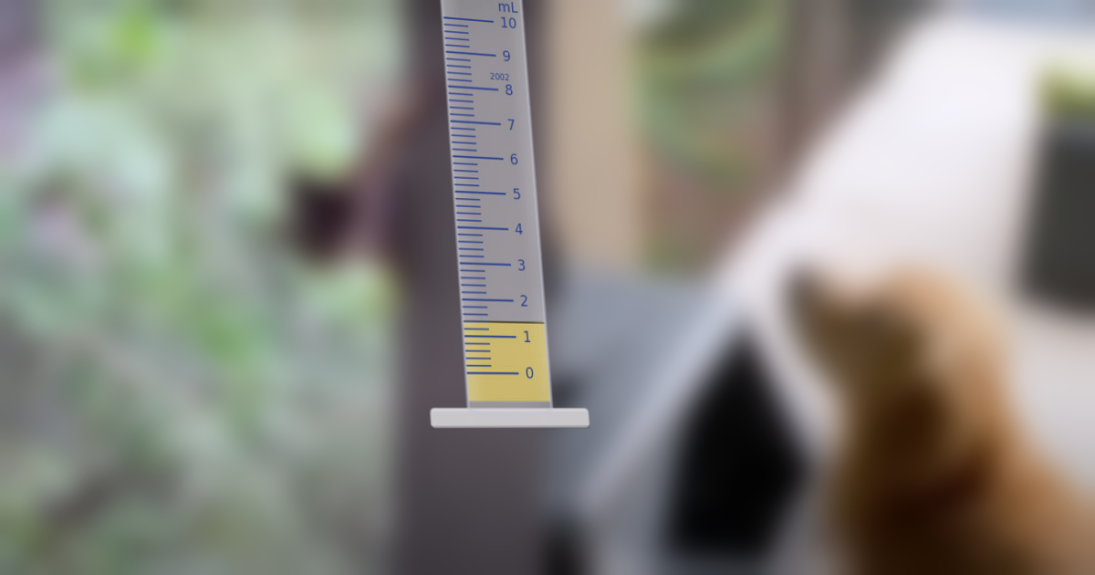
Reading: 1.4 (mL)
